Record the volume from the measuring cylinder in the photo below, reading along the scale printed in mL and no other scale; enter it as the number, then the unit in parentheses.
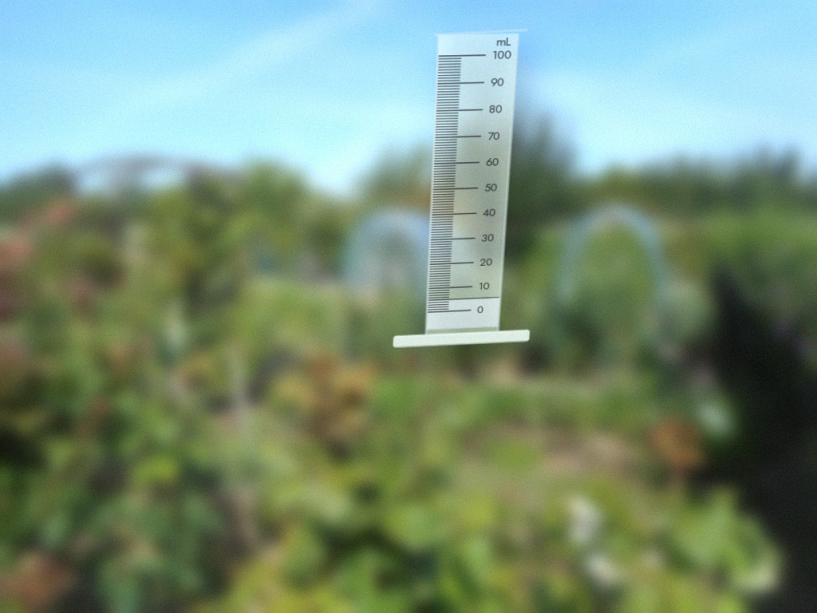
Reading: 5 (mL)
